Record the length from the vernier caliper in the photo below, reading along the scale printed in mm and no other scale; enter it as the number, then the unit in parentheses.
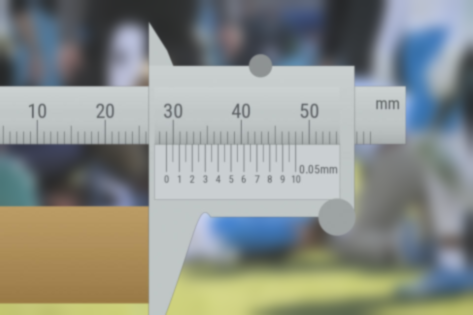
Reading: 29.0 (mm)
